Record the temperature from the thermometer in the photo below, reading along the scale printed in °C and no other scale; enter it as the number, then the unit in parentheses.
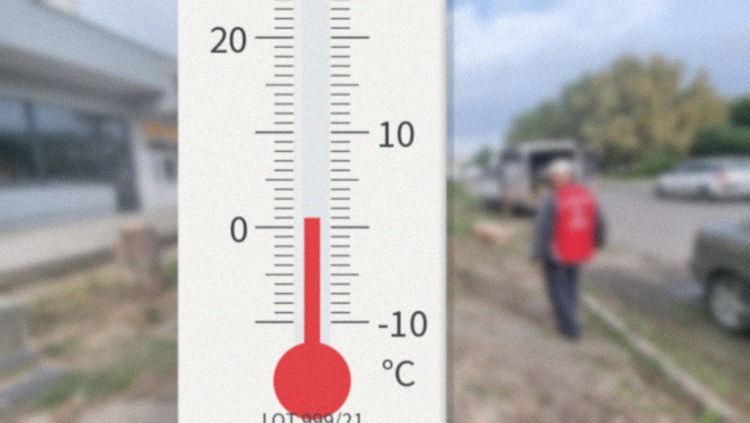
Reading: 1 (°C)
